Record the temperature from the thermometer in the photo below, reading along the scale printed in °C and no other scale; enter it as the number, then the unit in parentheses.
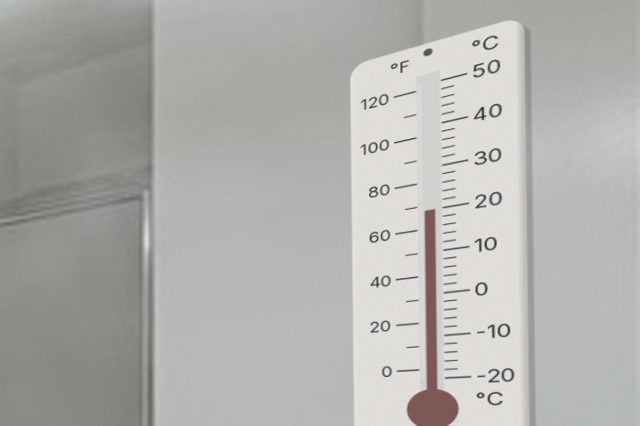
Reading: 20 (°C)
